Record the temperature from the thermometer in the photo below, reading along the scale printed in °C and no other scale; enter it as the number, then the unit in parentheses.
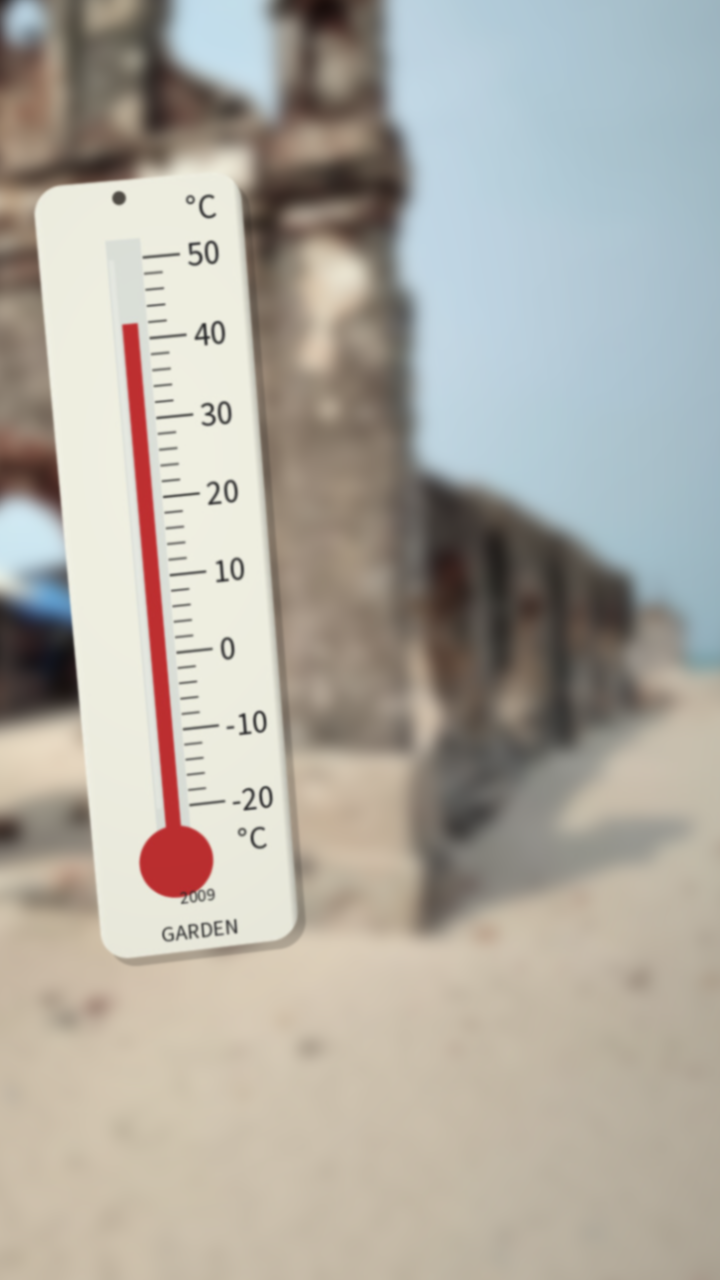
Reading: 42 (°C)
